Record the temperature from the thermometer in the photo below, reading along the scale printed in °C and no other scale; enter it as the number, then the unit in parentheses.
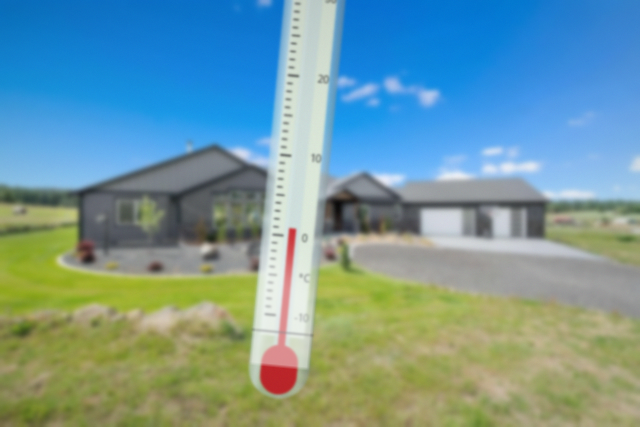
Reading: 1 (°C)
